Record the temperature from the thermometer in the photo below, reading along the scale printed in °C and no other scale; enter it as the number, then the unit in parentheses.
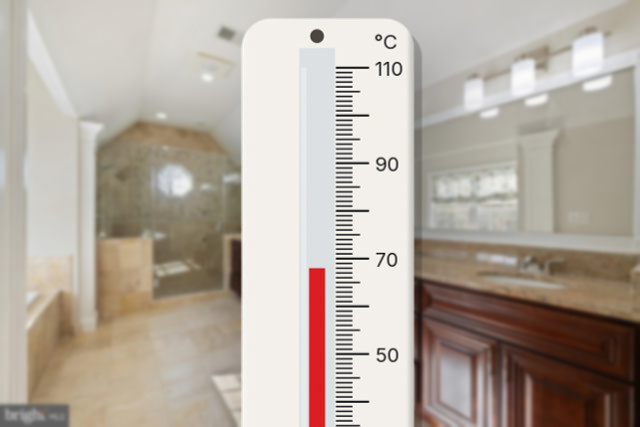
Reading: 68 (°C)
